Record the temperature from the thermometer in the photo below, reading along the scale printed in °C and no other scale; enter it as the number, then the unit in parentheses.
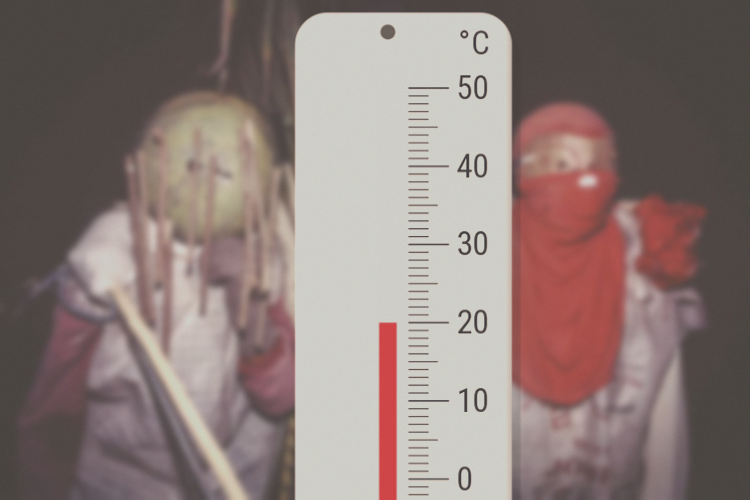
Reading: 20 (°C)
